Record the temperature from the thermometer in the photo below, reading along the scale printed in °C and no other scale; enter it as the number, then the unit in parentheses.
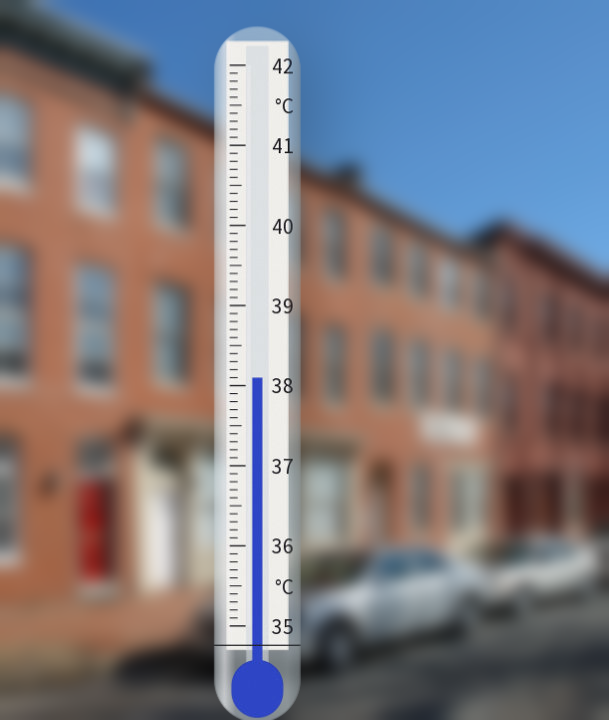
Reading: 38.1 (°C)
